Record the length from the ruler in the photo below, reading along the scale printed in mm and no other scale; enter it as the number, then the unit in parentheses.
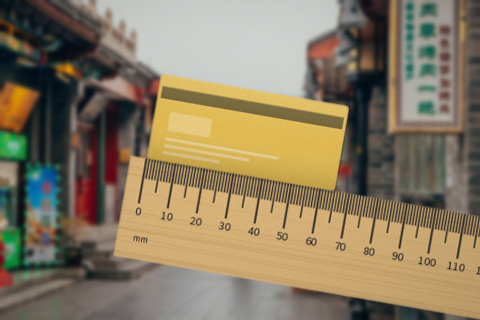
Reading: 65 (mm)
